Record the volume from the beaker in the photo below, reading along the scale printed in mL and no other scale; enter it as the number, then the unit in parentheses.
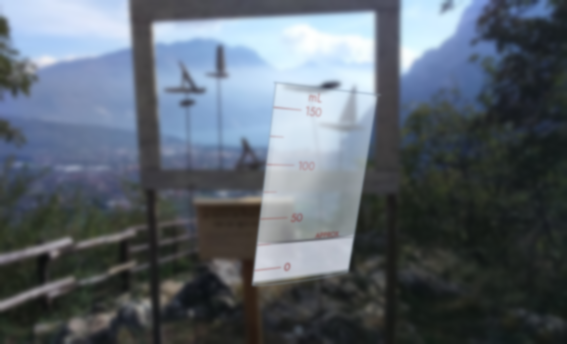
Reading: 25 (mL)
